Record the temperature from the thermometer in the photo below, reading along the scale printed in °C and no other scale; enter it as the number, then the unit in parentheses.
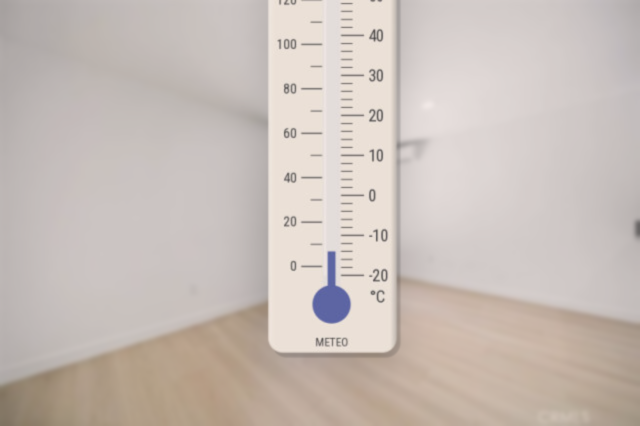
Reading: -14 (°C)
